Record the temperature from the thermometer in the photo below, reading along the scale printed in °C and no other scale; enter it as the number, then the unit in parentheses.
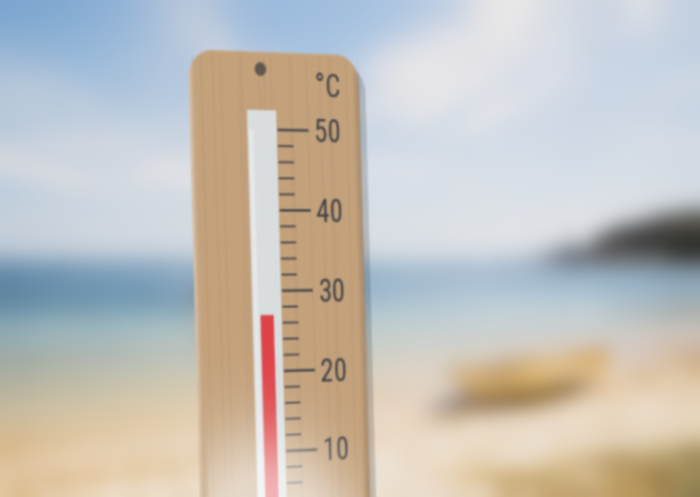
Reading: 27 (°C)
